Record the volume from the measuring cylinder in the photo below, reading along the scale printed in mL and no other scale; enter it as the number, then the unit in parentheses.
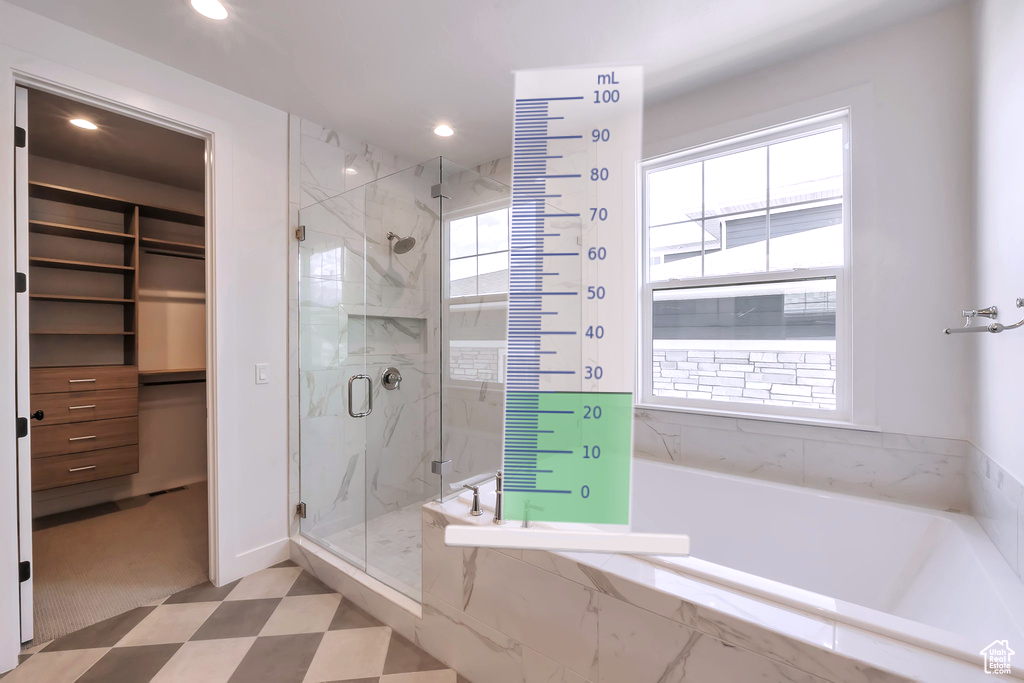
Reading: 25 (mL)
